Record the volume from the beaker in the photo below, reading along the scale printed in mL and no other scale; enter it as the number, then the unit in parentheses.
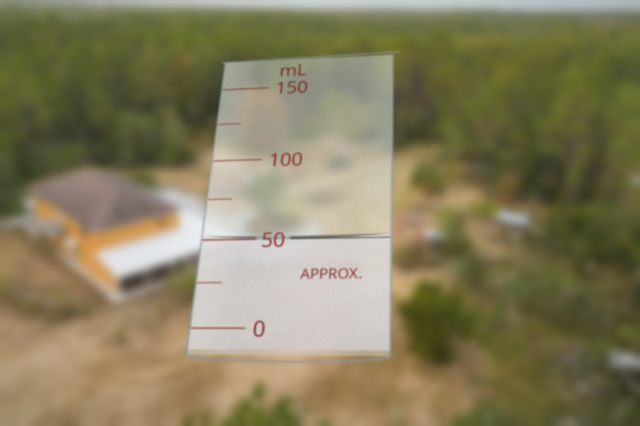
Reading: 50 (mL)
